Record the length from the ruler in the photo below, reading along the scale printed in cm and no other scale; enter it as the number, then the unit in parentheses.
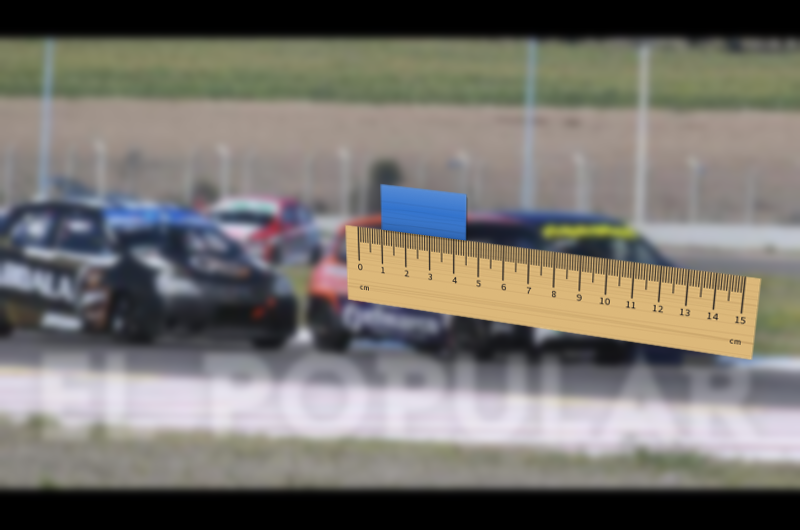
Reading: 3.5 (cm)
